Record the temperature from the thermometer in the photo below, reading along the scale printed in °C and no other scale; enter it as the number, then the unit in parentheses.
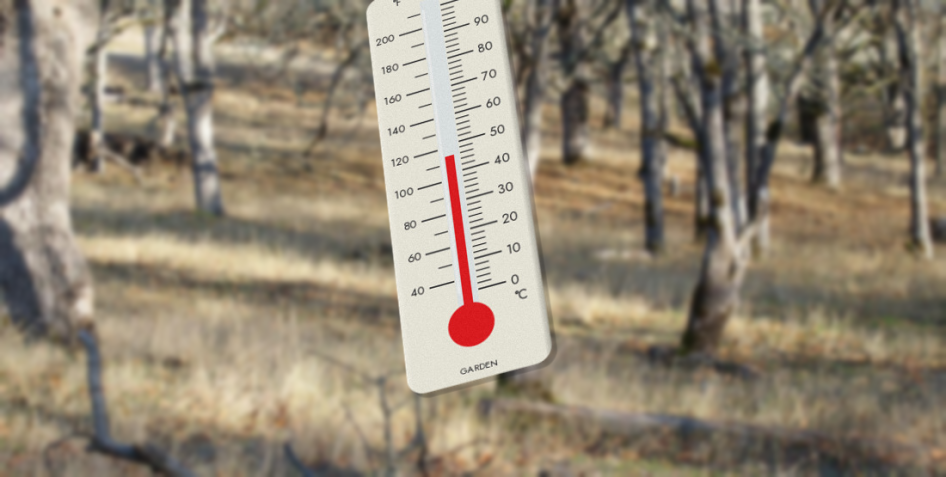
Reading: 46 (°C)
